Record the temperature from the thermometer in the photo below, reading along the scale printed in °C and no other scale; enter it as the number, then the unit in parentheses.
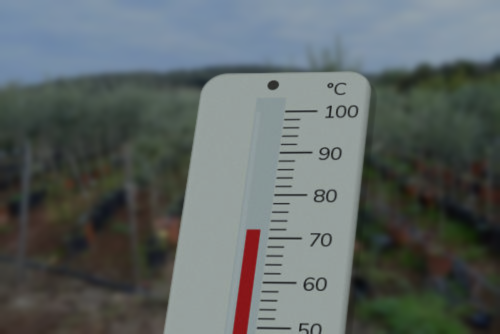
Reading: 72 (°C)
